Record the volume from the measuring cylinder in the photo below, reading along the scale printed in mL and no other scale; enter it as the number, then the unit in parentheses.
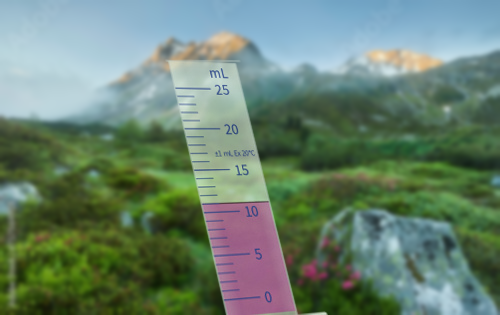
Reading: 11 (mL)
